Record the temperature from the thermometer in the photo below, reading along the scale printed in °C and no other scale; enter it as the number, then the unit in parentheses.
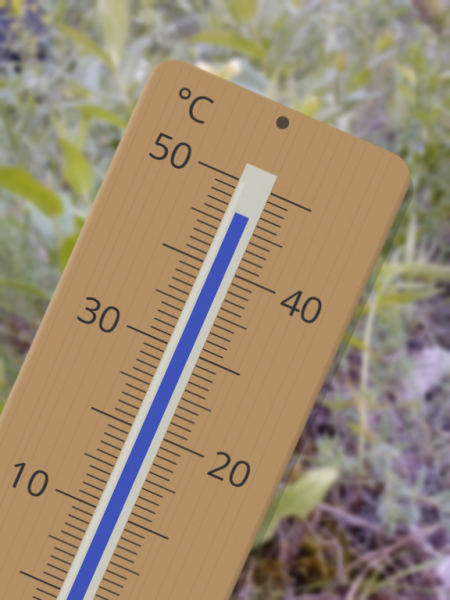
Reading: 46.5 (°C)
